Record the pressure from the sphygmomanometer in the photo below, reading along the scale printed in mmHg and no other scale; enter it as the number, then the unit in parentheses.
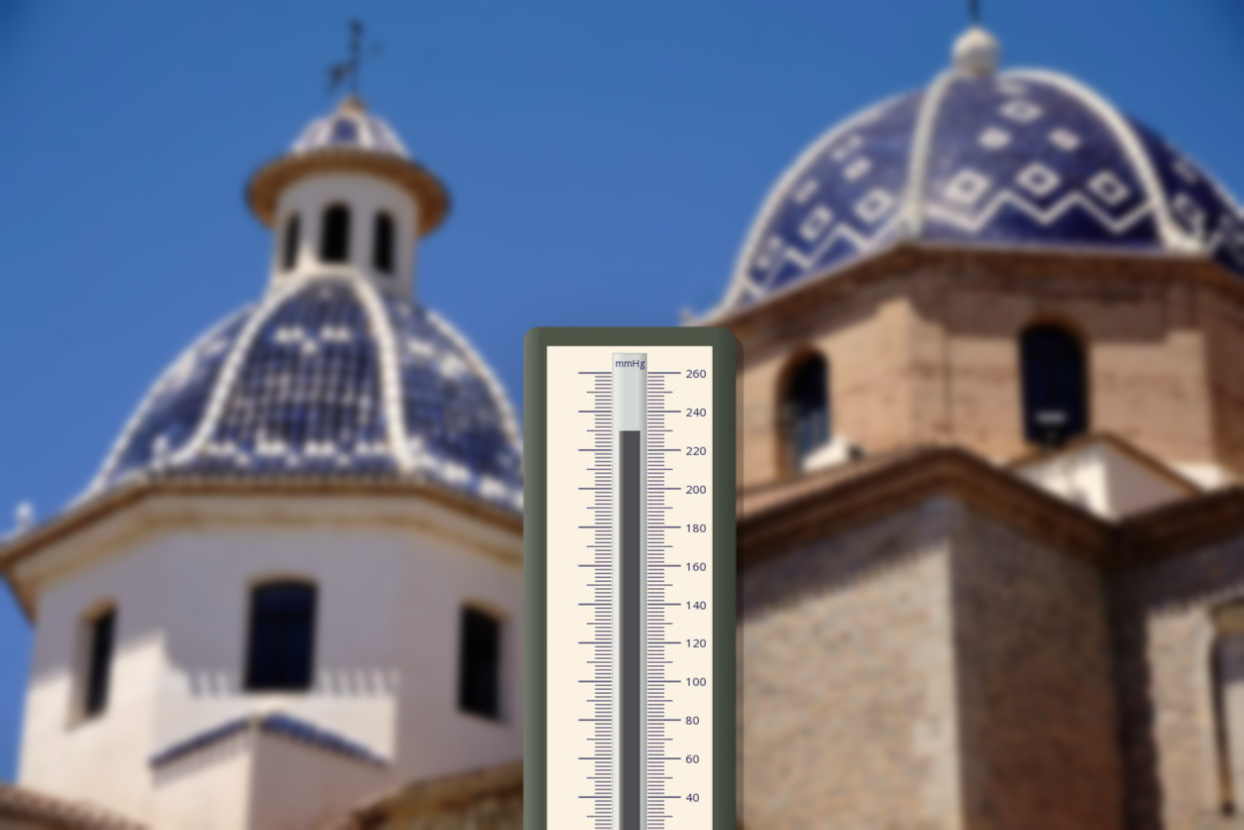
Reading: 230 (mmHg)
